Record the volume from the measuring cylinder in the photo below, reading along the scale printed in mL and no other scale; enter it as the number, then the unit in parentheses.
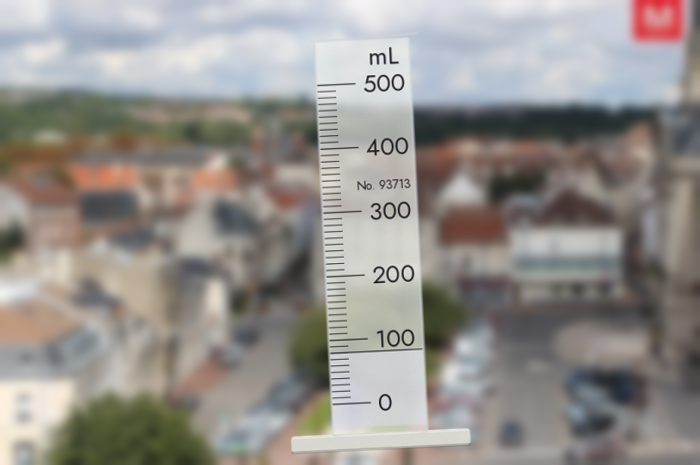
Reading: 80 (mL)
